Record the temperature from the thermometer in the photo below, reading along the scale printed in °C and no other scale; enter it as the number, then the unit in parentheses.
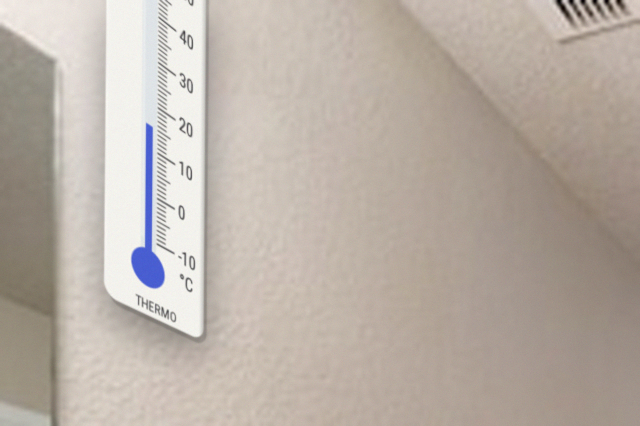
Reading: 15 (°C)
